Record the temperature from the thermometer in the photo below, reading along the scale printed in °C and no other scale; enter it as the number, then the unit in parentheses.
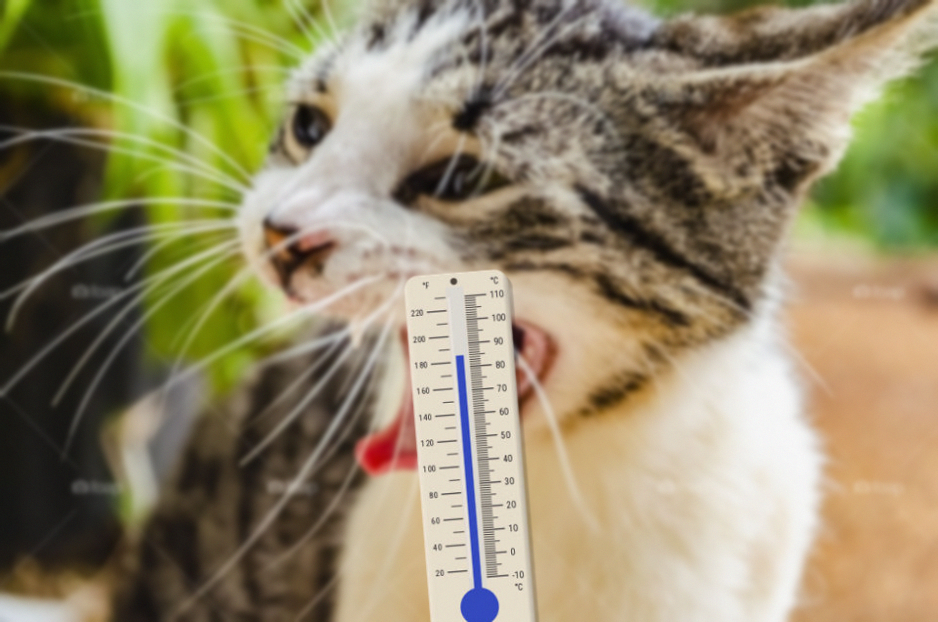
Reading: 85 (°C)
